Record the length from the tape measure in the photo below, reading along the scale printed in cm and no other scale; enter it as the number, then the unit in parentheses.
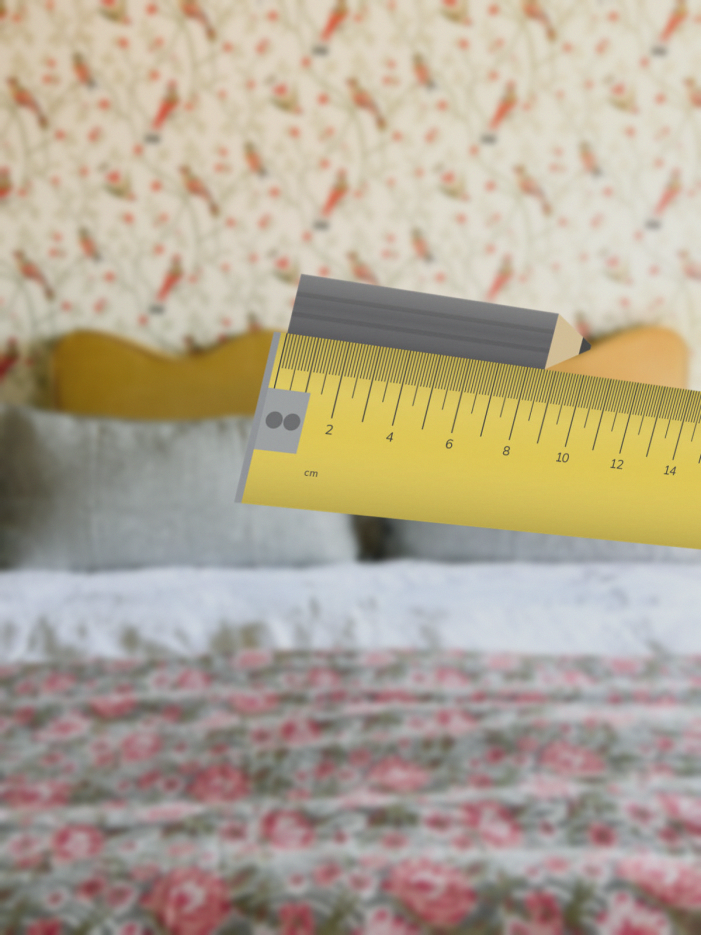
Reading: 10 (cm)
